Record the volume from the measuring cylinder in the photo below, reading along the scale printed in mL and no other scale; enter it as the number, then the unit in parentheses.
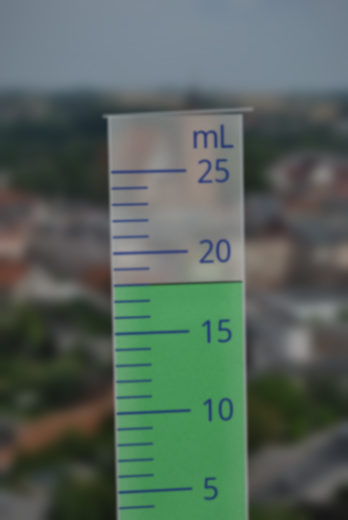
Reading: 18 (mL)
